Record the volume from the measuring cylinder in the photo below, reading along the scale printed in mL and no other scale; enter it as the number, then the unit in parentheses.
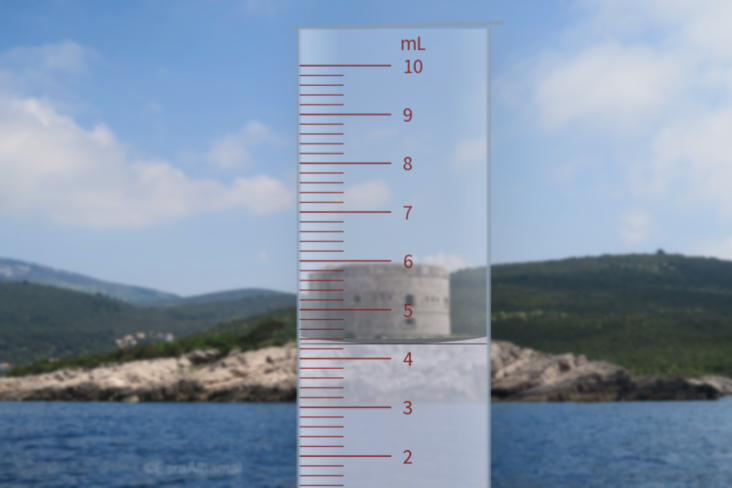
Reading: 4.3 (mL)
